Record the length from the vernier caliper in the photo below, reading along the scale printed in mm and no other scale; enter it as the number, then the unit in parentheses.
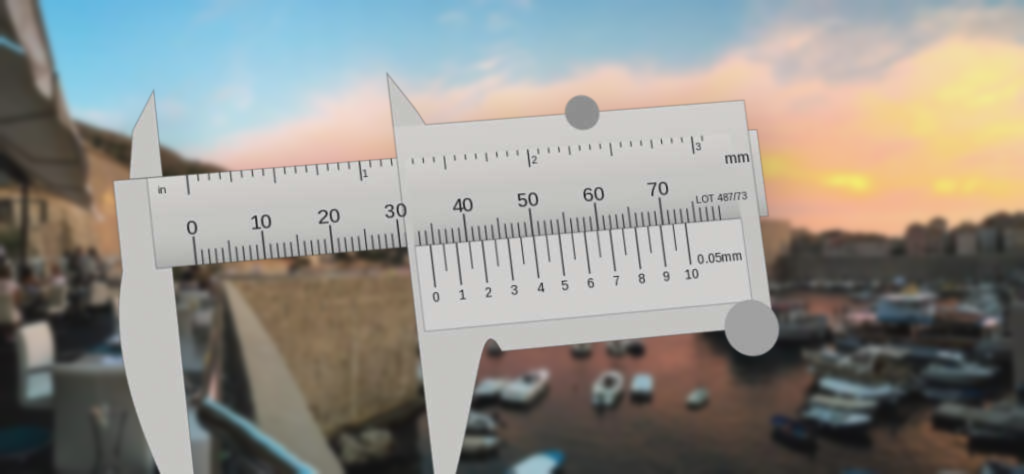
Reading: 34.5 (mm)
